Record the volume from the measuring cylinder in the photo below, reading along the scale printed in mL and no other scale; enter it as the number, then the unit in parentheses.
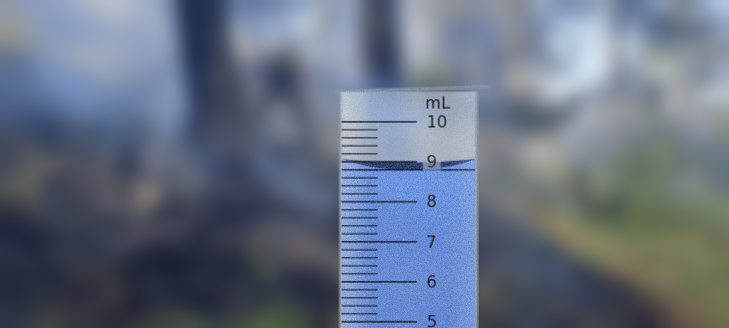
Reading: 8.8 (mL)
